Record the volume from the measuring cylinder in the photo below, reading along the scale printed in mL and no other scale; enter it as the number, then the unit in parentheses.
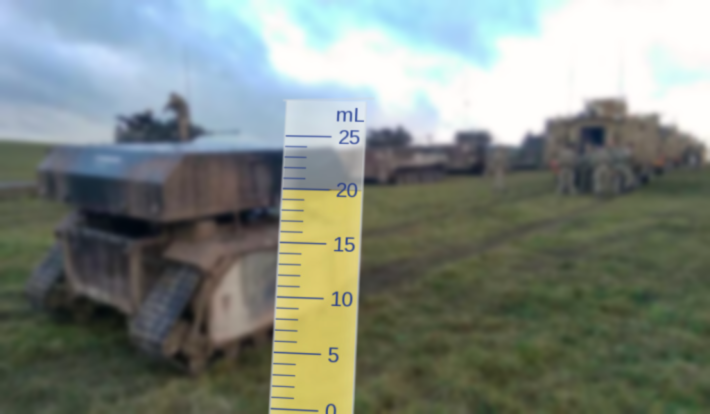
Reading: 20 (mL)
